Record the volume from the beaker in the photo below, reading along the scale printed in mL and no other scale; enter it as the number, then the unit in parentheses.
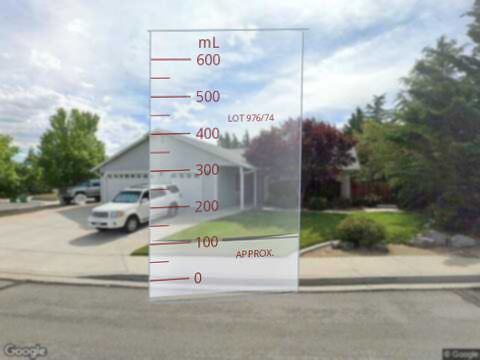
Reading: 100 (mL)
